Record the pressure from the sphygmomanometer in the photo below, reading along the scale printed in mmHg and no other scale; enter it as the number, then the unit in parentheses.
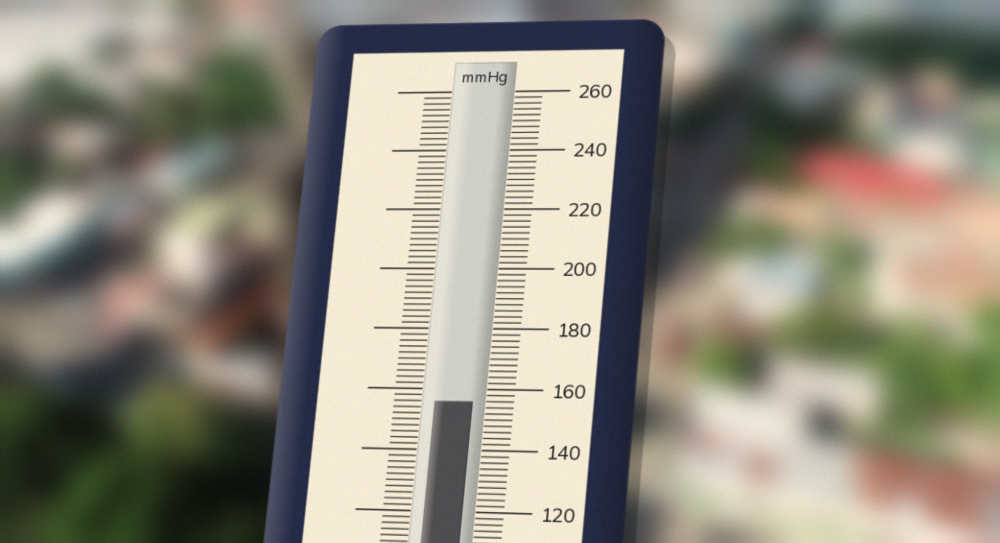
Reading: 156 (mmHg)
